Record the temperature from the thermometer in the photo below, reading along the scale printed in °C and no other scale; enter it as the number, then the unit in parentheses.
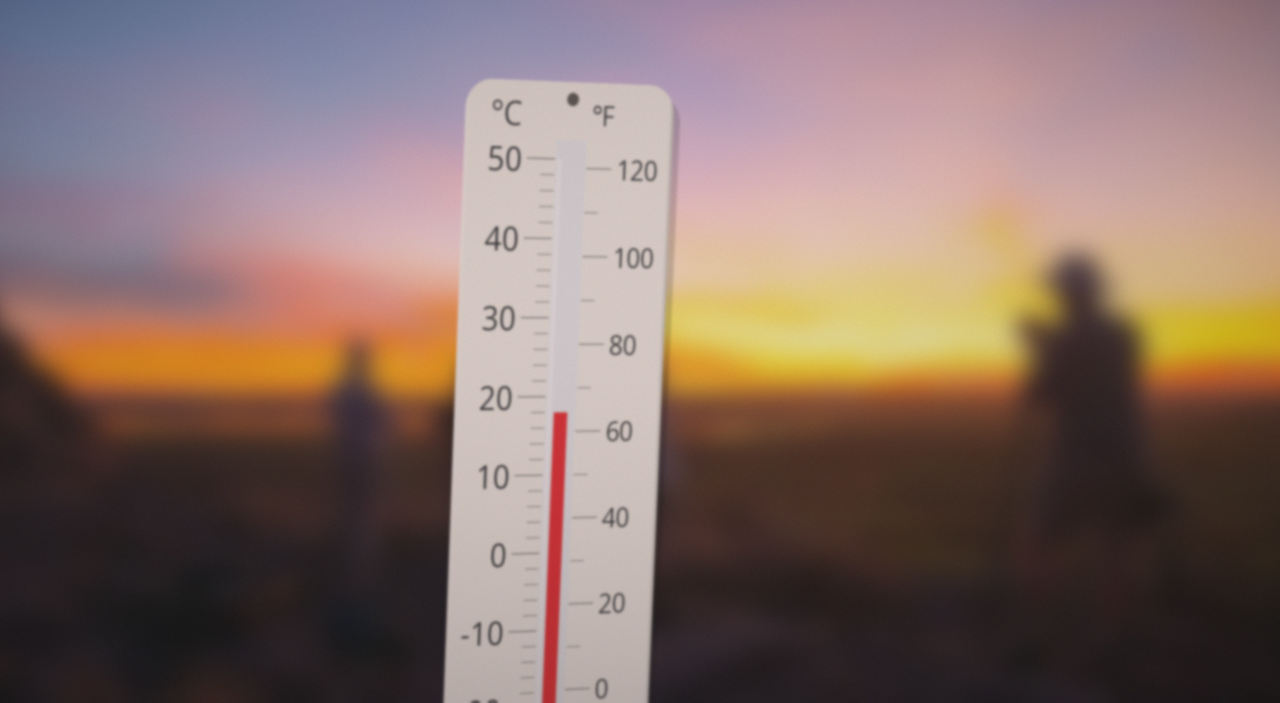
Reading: 18 (°C)
